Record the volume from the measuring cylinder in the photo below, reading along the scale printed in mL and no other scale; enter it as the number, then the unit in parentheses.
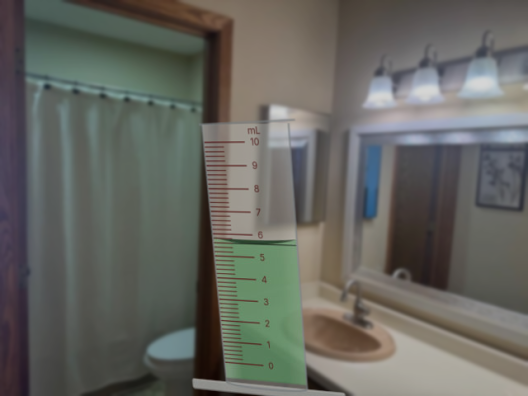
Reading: 5.6 (mL)
